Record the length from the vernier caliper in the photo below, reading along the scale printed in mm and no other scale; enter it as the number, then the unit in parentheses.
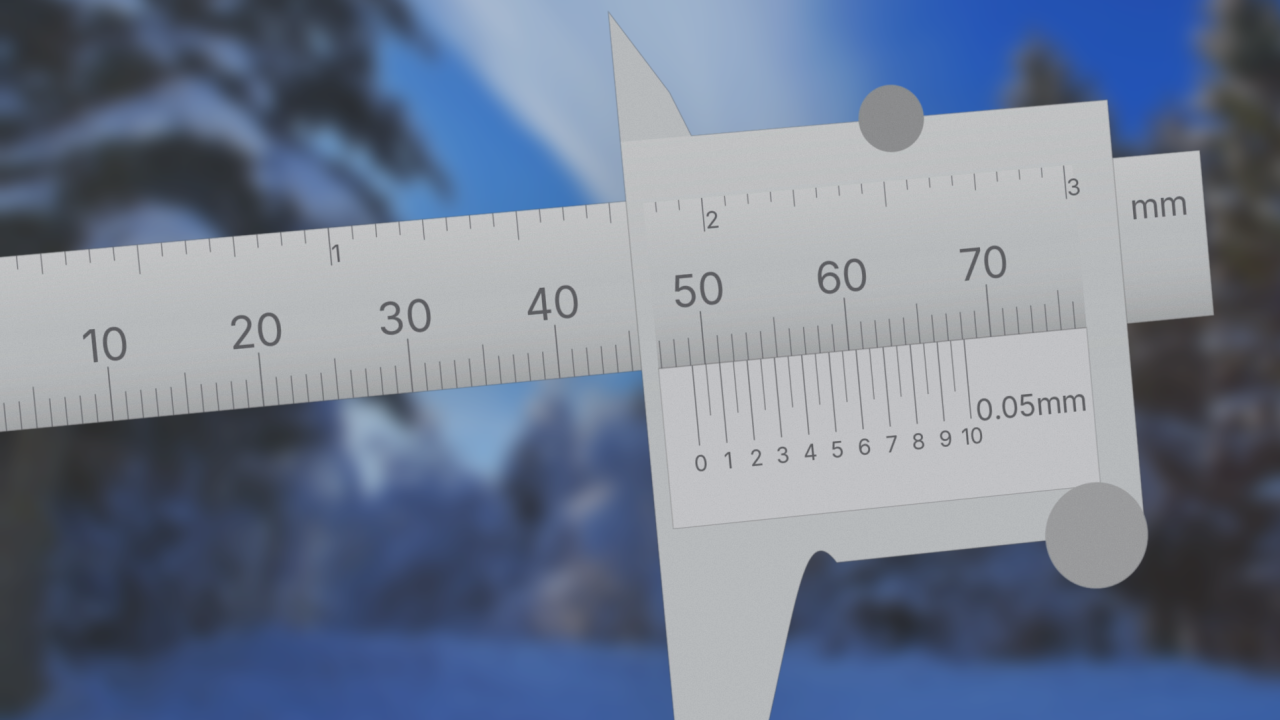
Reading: 49.1 (mm)
